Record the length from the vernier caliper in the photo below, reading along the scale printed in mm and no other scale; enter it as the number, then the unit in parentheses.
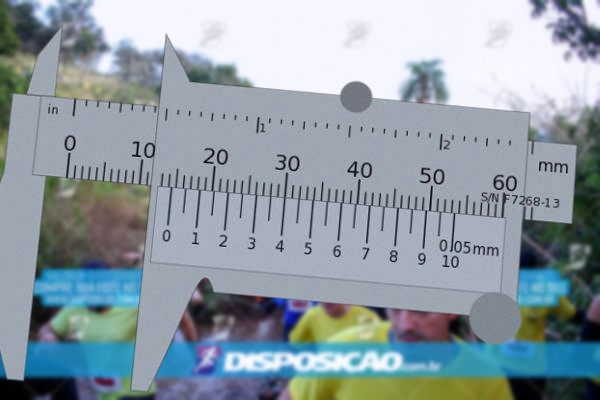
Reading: 14.4 (mm)
